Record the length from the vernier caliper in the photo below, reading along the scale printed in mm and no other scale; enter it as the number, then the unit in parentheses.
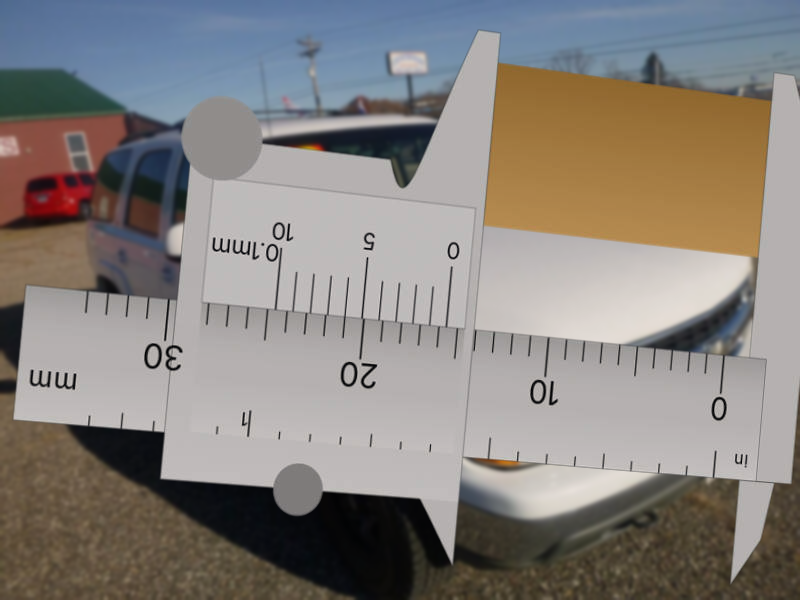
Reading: 15.6 (mm)
